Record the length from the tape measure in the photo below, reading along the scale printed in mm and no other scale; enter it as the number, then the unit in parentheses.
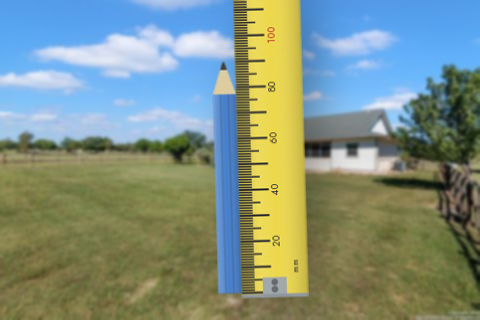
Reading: 90 (mm)
